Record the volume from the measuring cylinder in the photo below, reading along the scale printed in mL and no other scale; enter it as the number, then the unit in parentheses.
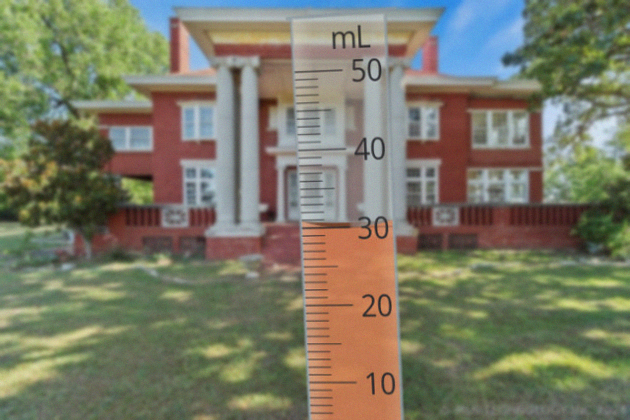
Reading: 30 (mL)
